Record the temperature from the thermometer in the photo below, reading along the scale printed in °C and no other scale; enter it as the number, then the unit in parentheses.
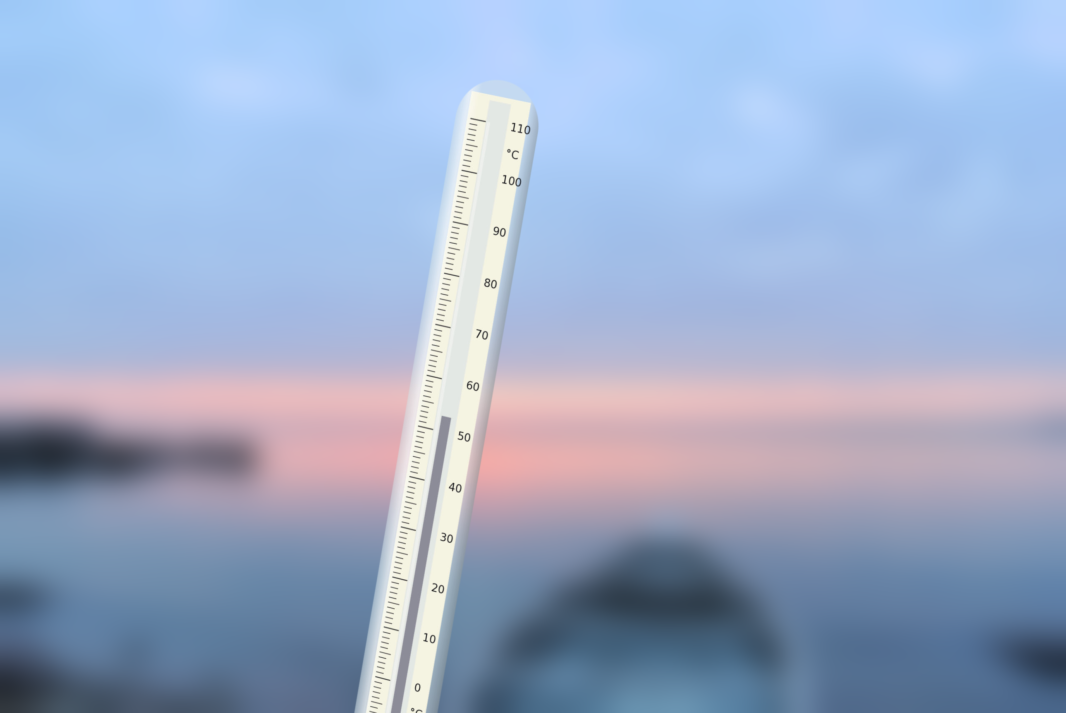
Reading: 53 (°C)
